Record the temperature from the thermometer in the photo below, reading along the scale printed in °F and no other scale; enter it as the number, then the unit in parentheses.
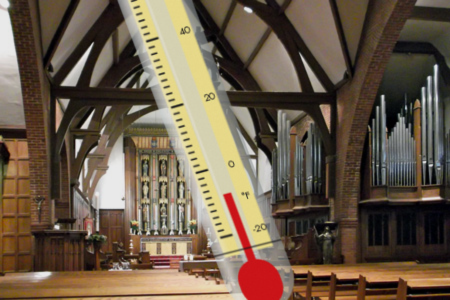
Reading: -8 (°F)
